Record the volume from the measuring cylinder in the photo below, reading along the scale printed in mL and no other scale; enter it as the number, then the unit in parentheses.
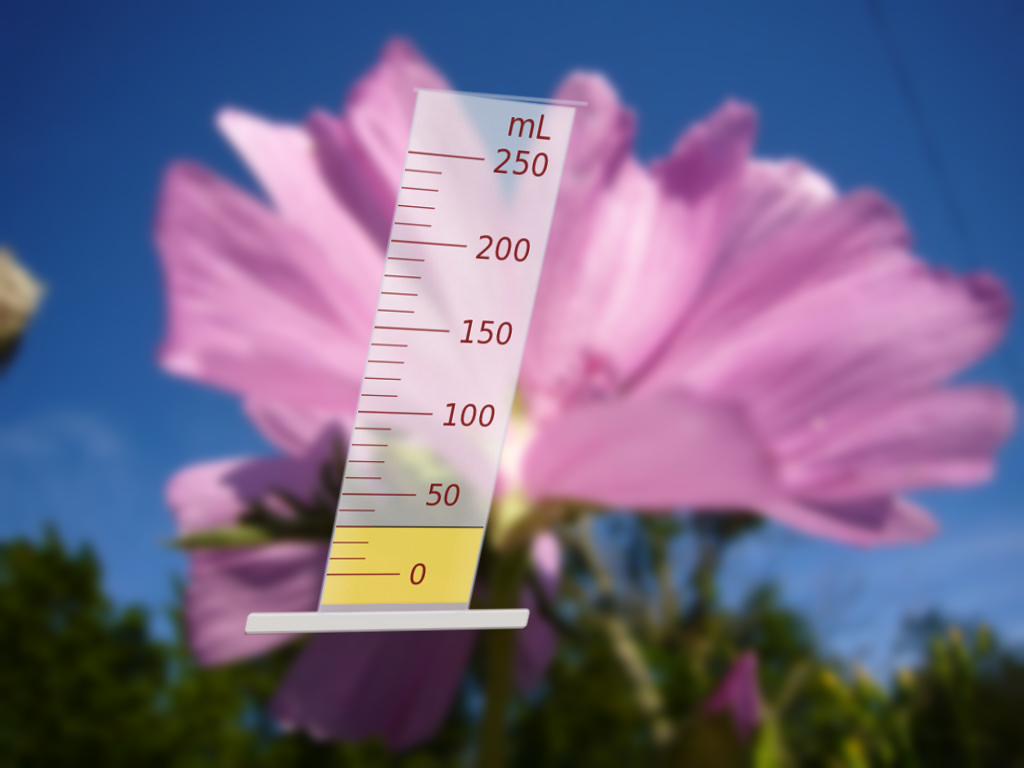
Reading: 30 (mL)
